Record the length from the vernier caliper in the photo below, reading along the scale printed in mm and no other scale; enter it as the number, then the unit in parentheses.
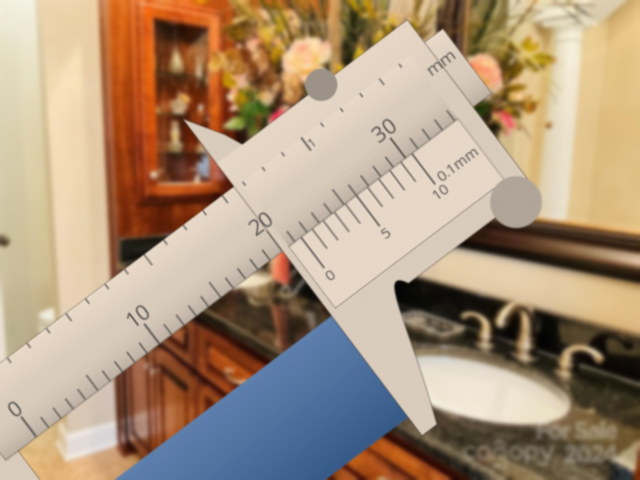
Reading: 21.5 (mm)
